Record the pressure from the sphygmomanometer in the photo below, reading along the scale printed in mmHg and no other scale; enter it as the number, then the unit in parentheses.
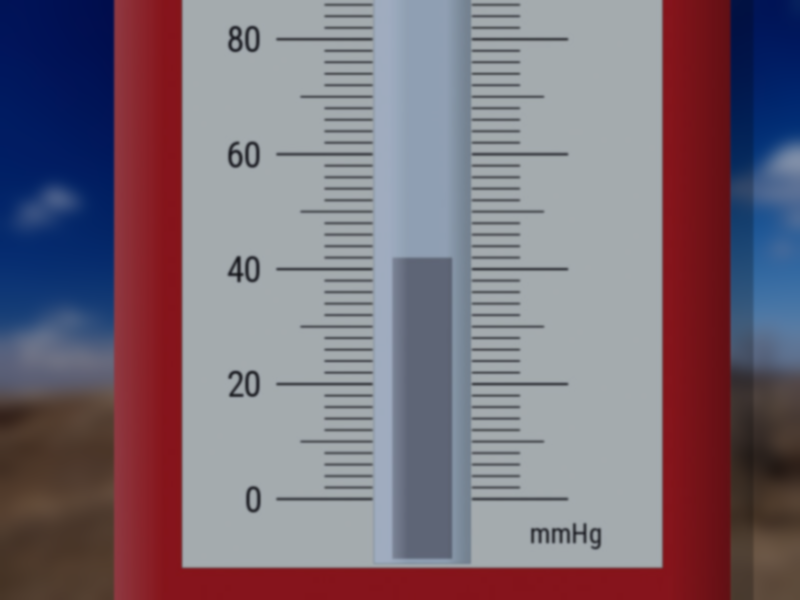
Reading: 42 (mmHg)
